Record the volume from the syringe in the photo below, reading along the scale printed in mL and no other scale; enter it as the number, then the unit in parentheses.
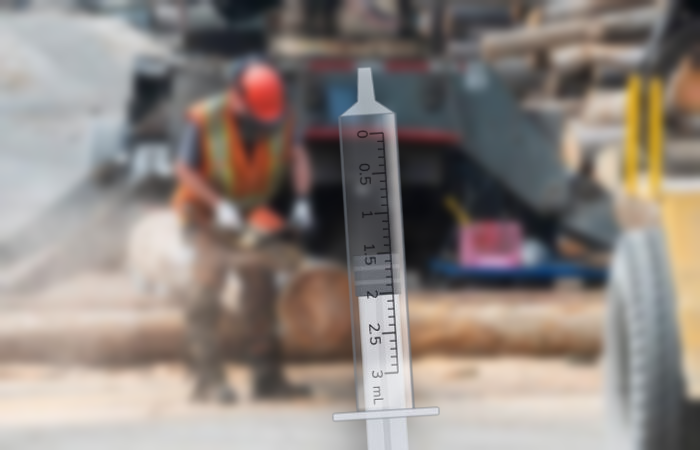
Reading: 1.5 (mL)
